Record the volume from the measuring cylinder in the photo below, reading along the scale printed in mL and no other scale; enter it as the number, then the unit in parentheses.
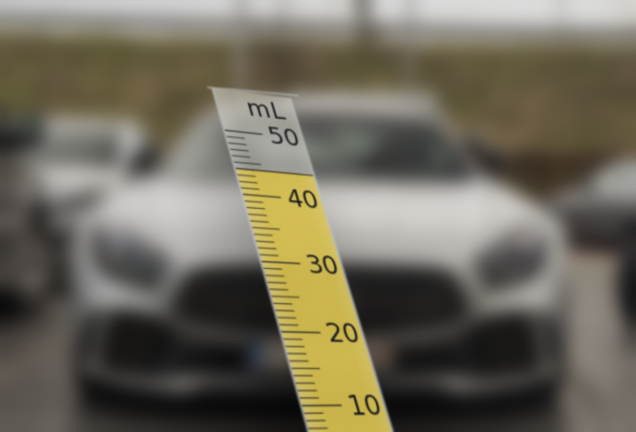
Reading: 44 (mL)
